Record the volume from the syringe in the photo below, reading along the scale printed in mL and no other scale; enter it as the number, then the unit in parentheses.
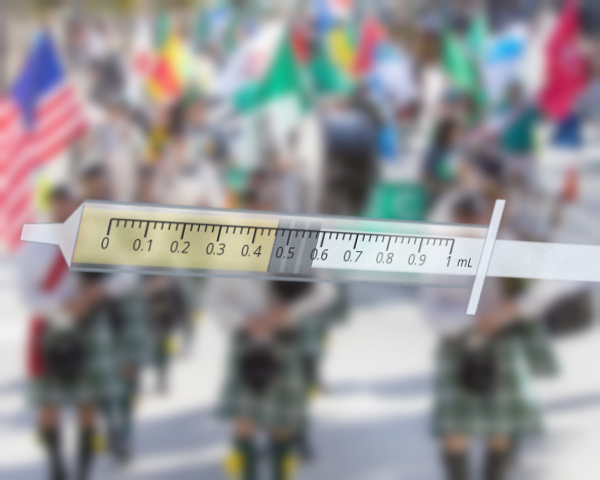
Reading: 0.46 (mL)
